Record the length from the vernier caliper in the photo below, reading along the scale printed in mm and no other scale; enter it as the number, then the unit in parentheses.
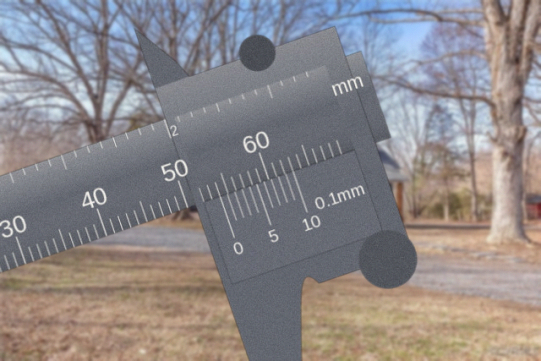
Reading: 54.0 (mm)
